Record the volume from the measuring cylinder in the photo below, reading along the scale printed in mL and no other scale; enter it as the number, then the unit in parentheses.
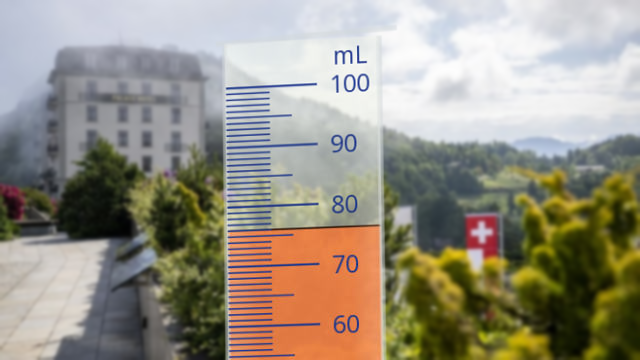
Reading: 76 (mL)
